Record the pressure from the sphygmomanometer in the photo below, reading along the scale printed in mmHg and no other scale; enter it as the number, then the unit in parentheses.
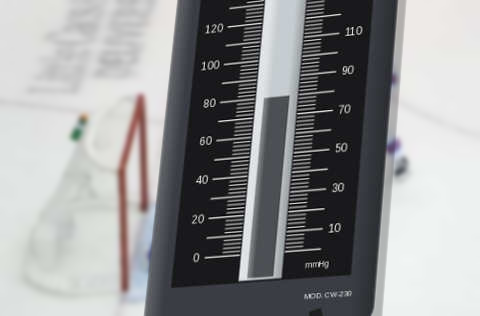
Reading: 80 (mmHg)
